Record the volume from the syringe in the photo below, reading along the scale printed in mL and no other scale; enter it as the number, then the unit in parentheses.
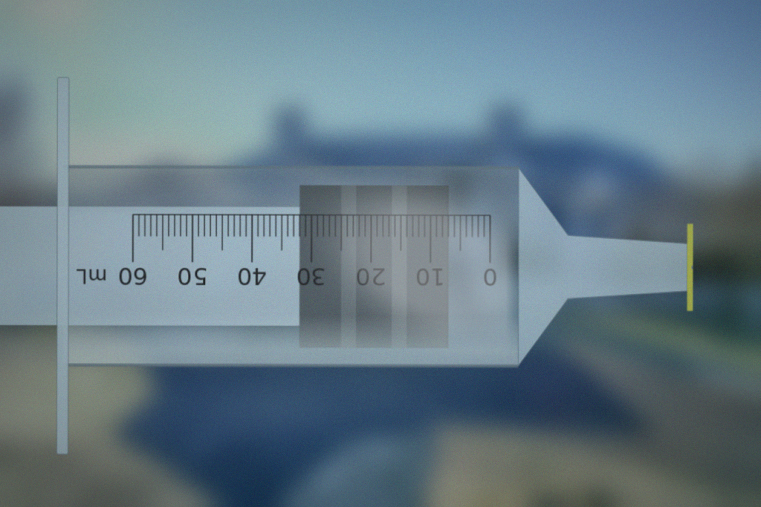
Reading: 7 (mL)
